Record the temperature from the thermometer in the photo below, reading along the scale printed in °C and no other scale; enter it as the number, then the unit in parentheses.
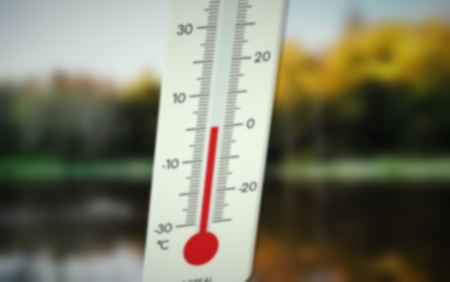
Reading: 0 (°C)
